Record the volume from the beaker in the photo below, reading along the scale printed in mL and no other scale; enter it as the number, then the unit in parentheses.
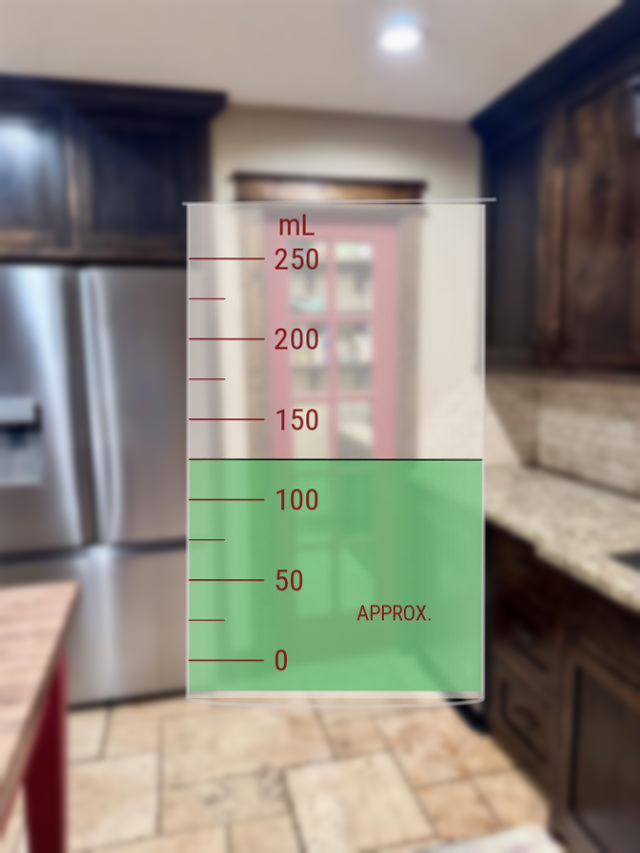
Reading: 125 (mL)
